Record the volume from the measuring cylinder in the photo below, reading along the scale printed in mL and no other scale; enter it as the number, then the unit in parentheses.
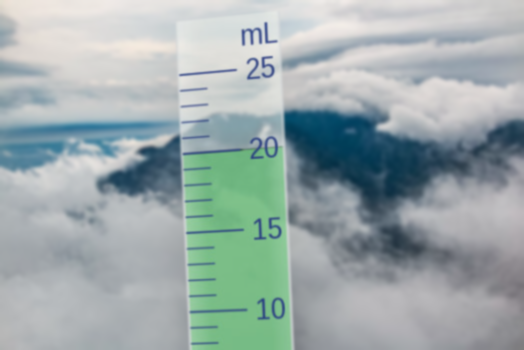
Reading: 20 (mL)
